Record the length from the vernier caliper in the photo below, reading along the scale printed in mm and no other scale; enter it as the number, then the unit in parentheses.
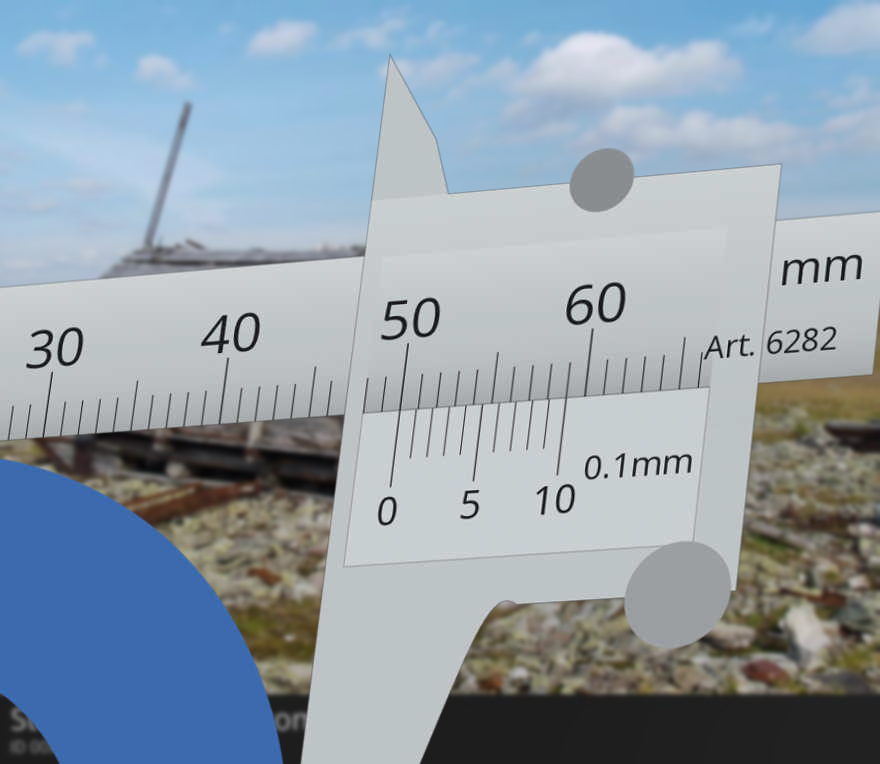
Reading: 50.0 (mm)
